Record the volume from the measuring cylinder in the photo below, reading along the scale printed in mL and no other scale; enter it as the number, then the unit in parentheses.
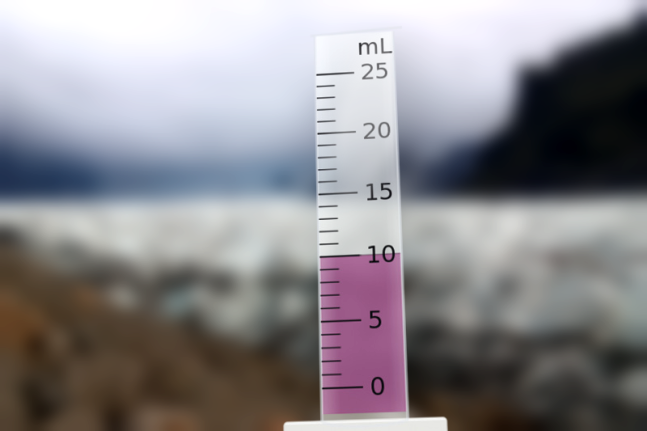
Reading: 10 (mL)
